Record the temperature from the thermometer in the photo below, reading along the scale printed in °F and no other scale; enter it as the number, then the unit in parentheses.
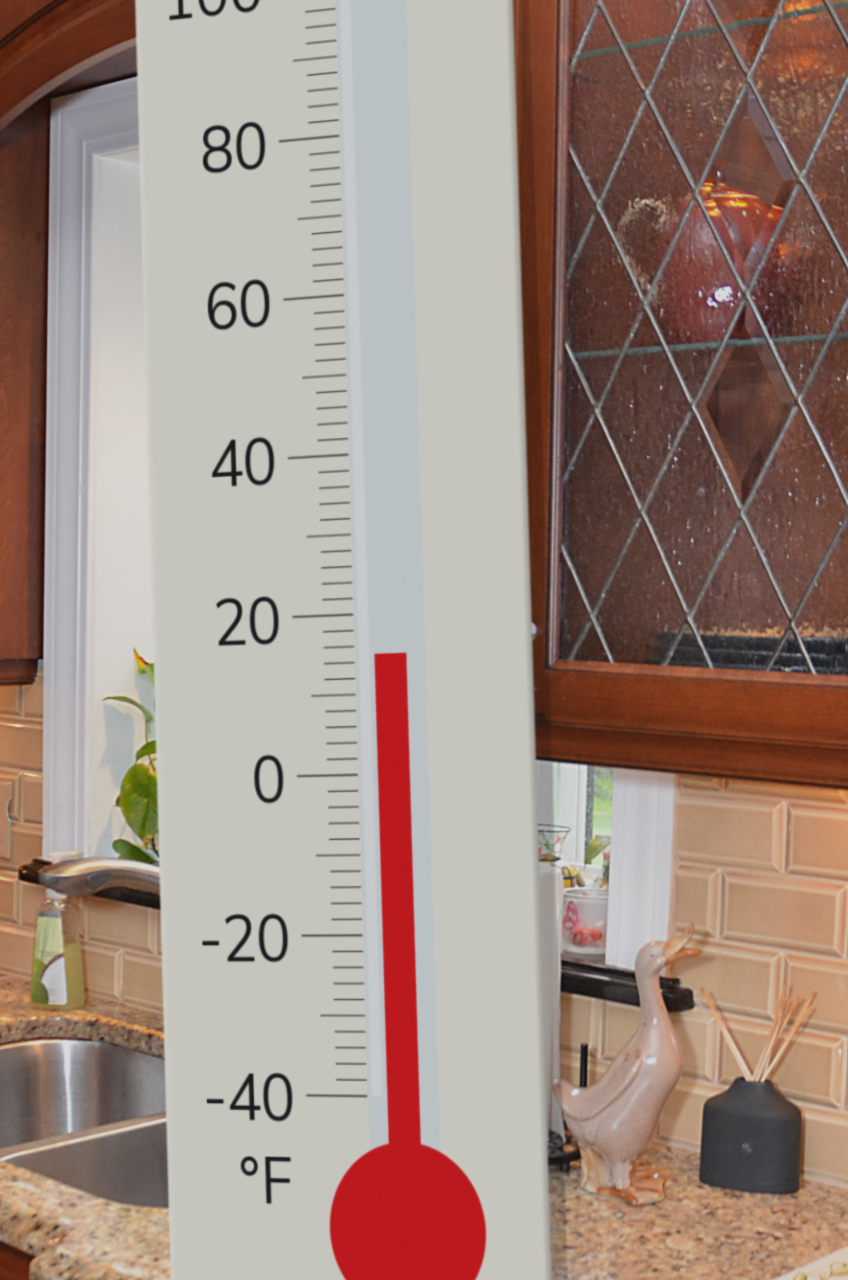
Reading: 15 (°F)
